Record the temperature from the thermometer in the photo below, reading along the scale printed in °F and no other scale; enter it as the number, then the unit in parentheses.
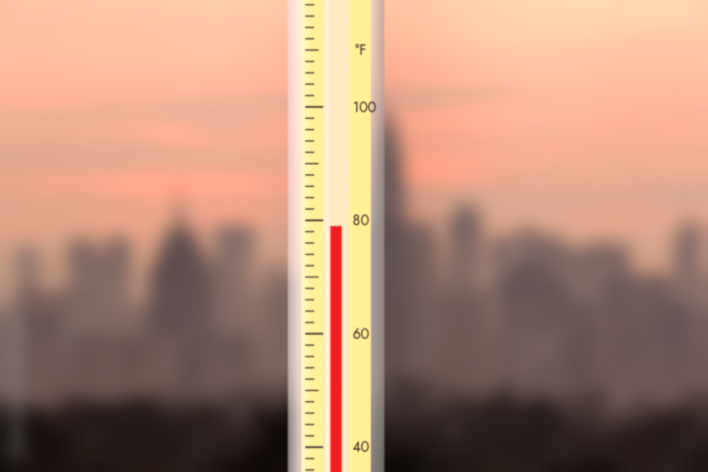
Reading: 79 (°F)
